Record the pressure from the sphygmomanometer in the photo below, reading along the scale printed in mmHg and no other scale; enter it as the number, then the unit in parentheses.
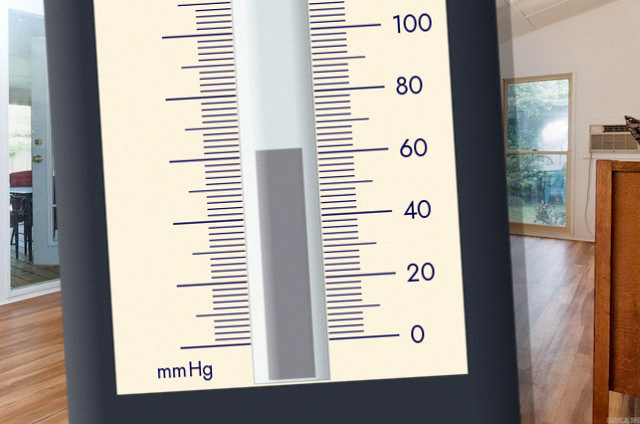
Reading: 62 (mmHg)
